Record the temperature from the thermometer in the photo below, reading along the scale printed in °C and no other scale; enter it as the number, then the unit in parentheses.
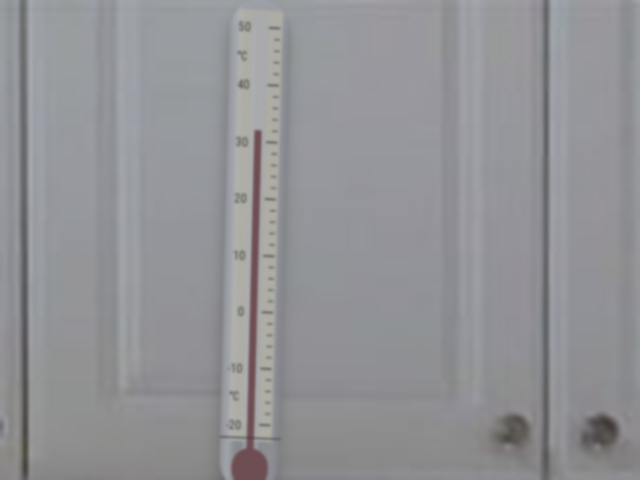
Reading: 32 (°C)
